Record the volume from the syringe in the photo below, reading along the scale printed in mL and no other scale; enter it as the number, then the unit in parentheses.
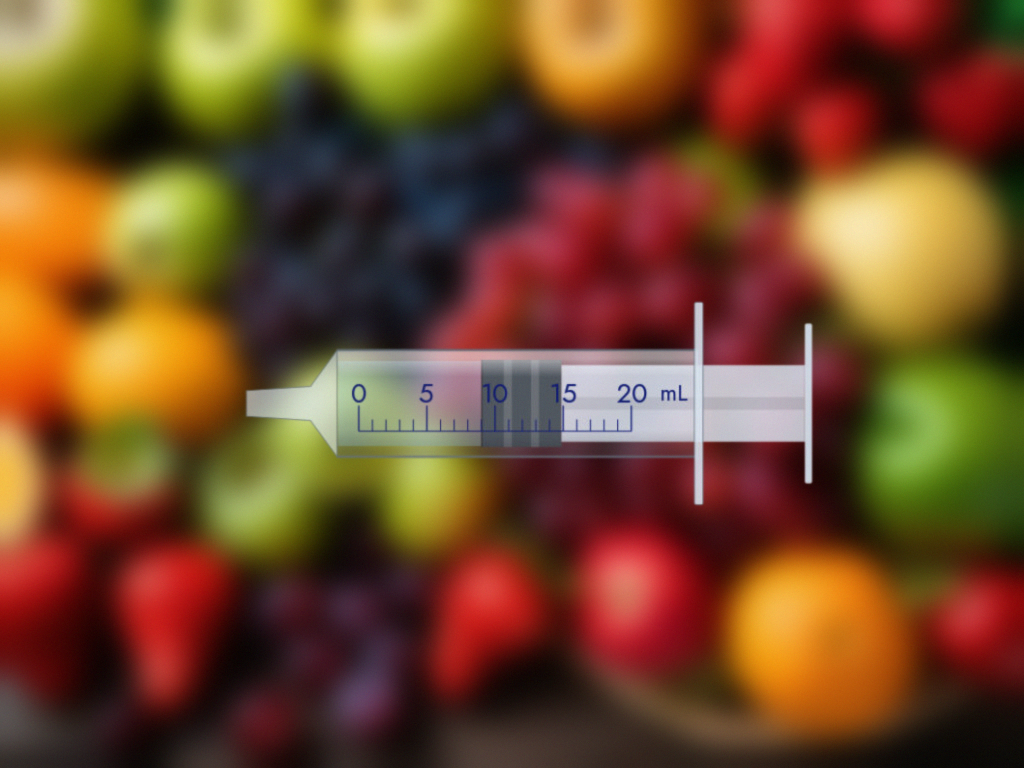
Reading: 9 (mL)
